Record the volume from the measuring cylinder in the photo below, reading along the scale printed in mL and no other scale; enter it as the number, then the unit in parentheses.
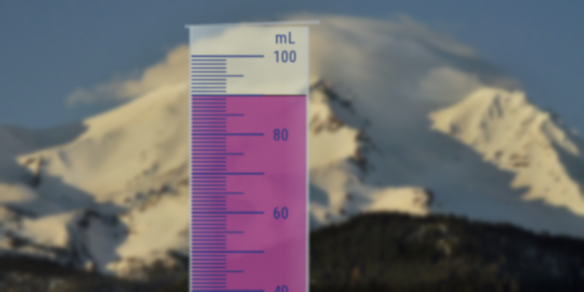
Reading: 90 (mL)
